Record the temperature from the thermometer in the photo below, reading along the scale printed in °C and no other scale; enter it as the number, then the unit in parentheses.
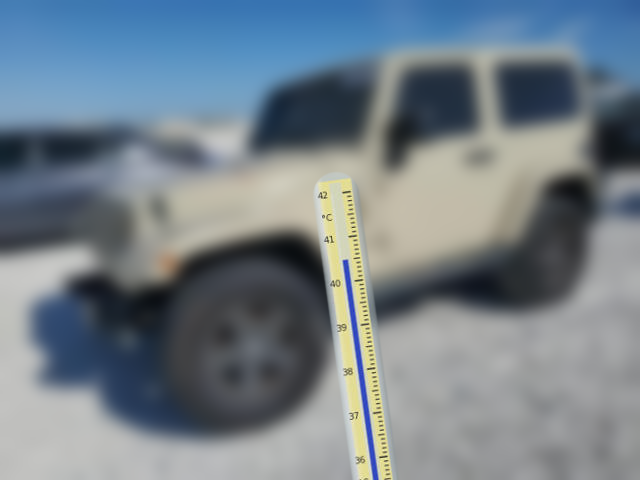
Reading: 40.5 (°C)
